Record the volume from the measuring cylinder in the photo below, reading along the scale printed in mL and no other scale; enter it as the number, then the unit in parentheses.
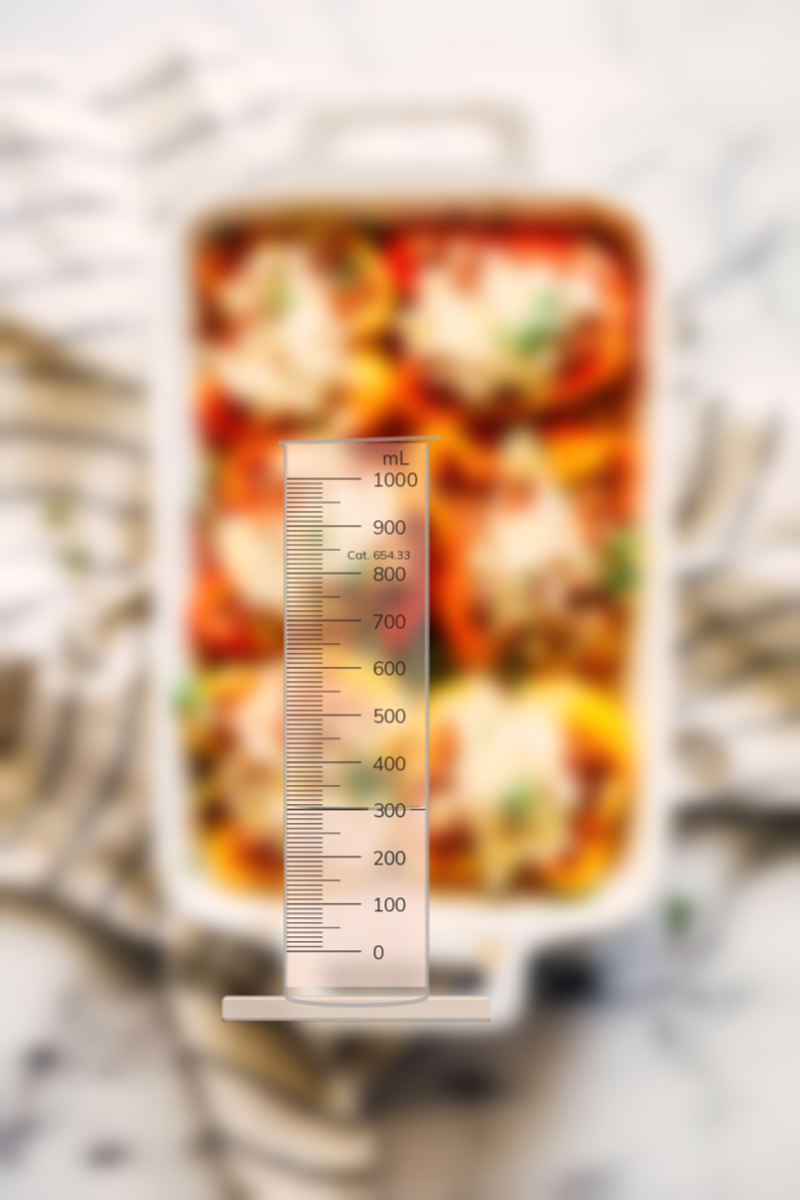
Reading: 300 (mL)
